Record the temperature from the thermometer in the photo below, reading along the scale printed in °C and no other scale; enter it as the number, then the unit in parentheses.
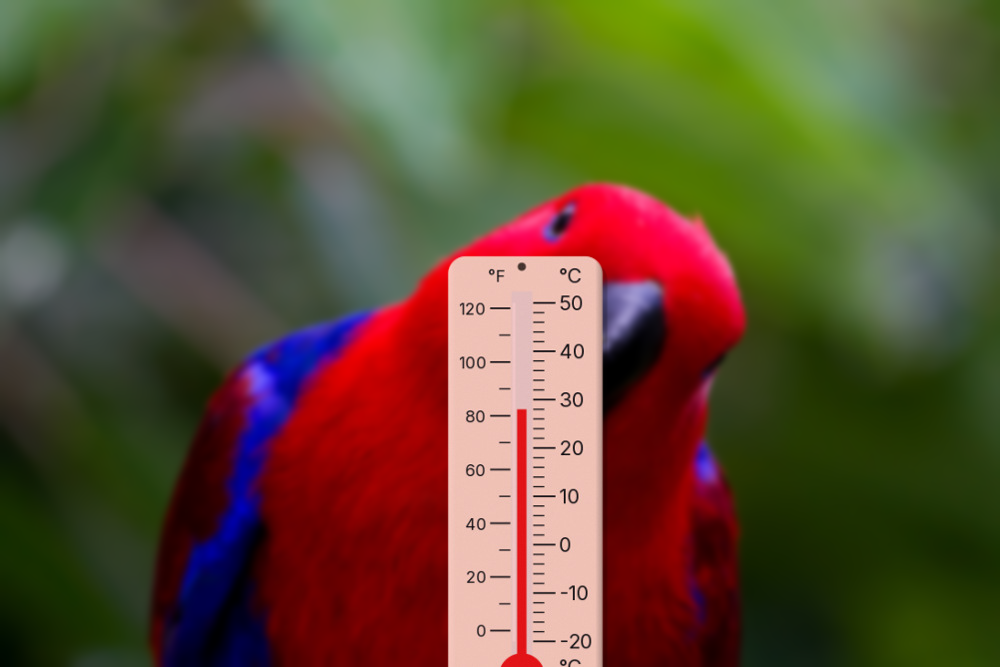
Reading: 28 (°C)
